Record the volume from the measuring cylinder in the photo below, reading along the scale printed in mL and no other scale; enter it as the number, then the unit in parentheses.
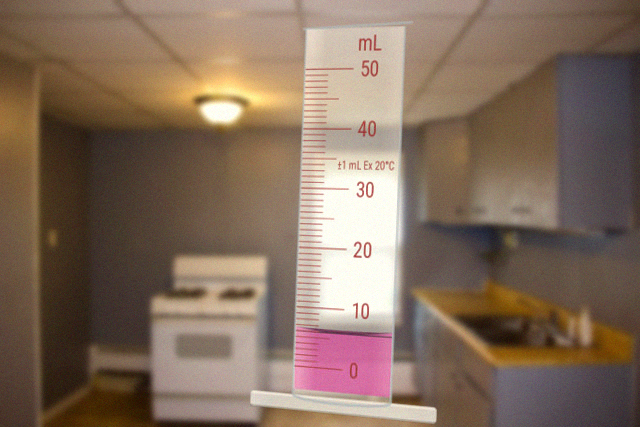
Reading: 6 (mL)
